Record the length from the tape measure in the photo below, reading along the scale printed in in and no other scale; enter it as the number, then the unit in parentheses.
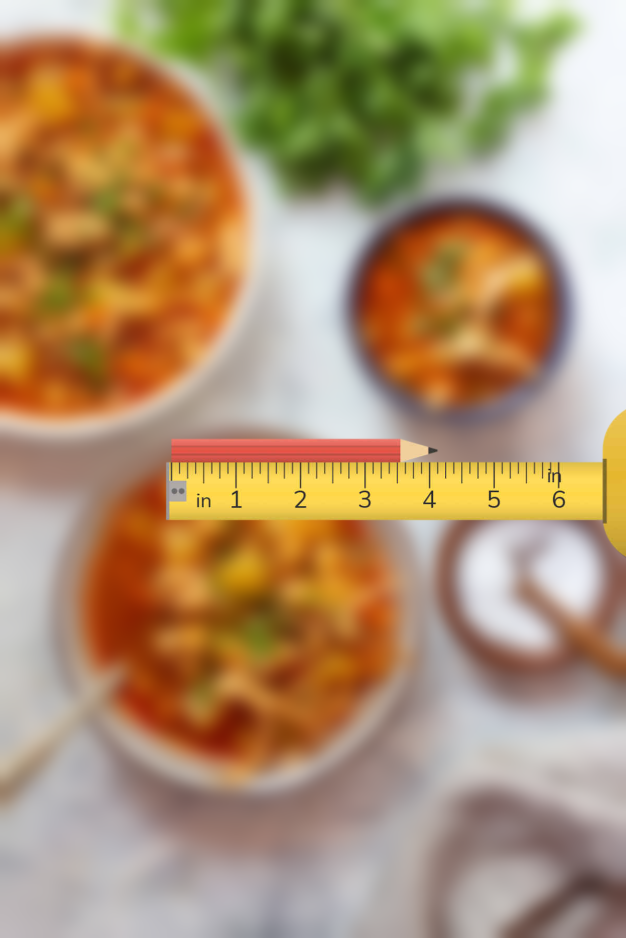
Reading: 4.125 (in)
